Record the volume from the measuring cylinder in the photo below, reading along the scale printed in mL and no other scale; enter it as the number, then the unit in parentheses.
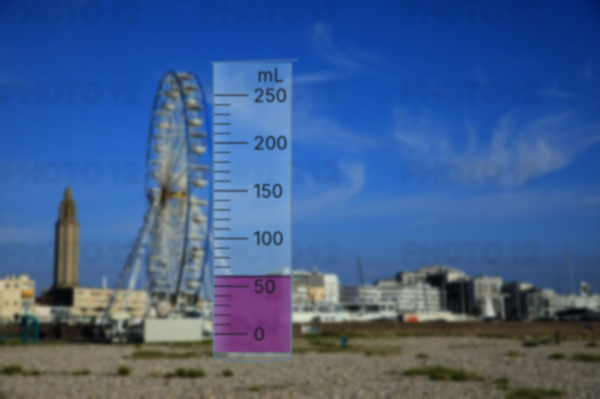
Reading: 60 (mL)
